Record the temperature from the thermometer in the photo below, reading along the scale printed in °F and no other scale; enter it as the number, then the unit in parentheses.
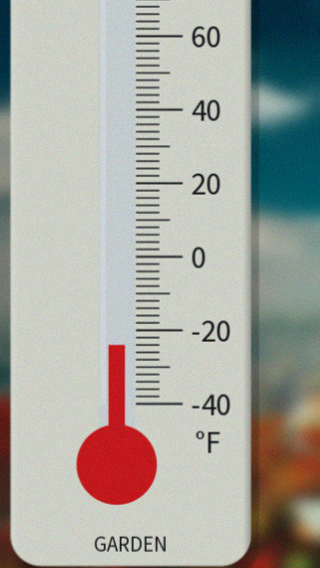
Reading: -24 (°F)
